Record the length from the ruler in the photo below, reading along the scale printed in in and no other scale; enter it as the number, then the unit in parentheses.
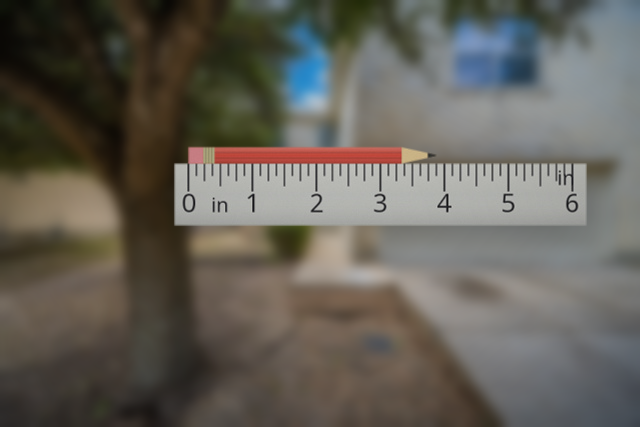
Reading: 3.875 (in)
